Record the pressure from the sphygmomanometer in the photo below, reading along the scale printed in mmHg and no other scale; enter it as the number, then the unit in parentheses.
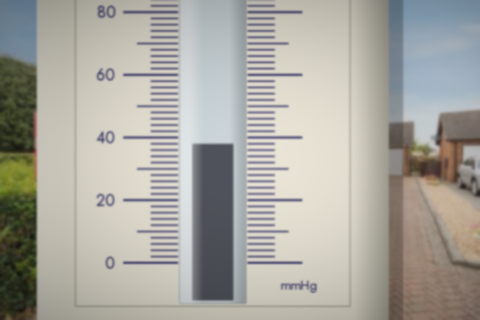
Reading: 38 (mmHg)
